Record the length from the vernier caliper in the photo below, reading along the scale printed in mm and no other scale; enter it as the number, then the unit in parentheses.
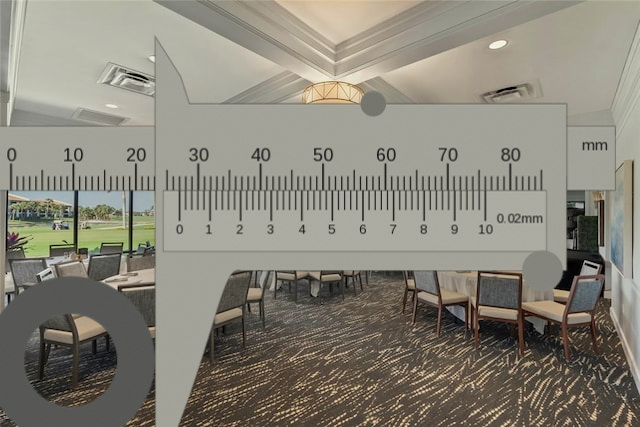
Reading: 27.0 (mm)
